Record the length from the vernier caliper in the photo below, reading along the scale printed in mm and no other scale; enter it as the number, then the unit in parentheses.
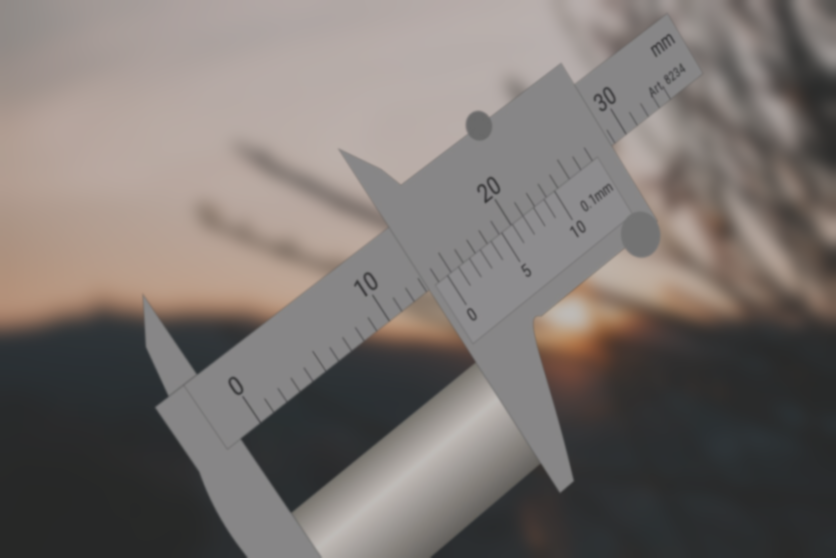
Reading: 14.7 (mm)
